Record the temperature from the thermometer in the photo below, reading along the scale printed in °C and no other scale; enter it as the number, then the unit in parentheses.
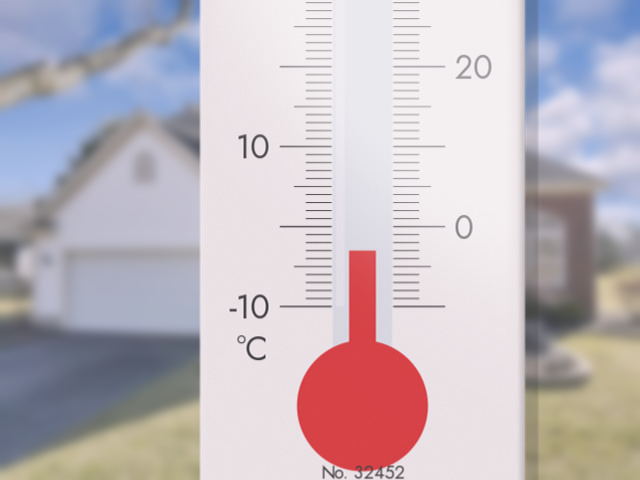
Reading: -3 (°C)
